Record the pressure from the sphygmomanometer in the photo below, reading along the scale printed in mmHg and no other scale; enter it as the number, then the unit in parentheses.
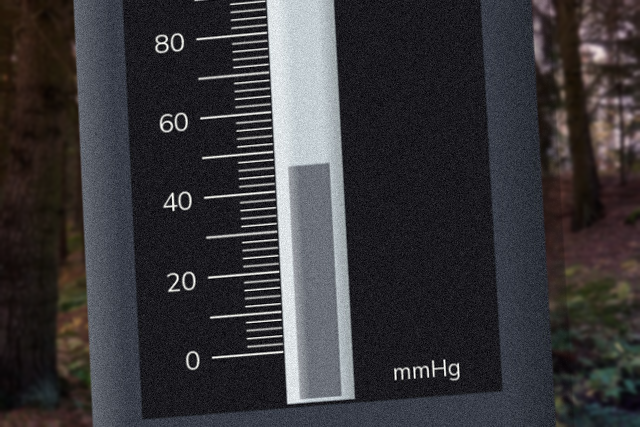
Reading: 46 (mmHg)
